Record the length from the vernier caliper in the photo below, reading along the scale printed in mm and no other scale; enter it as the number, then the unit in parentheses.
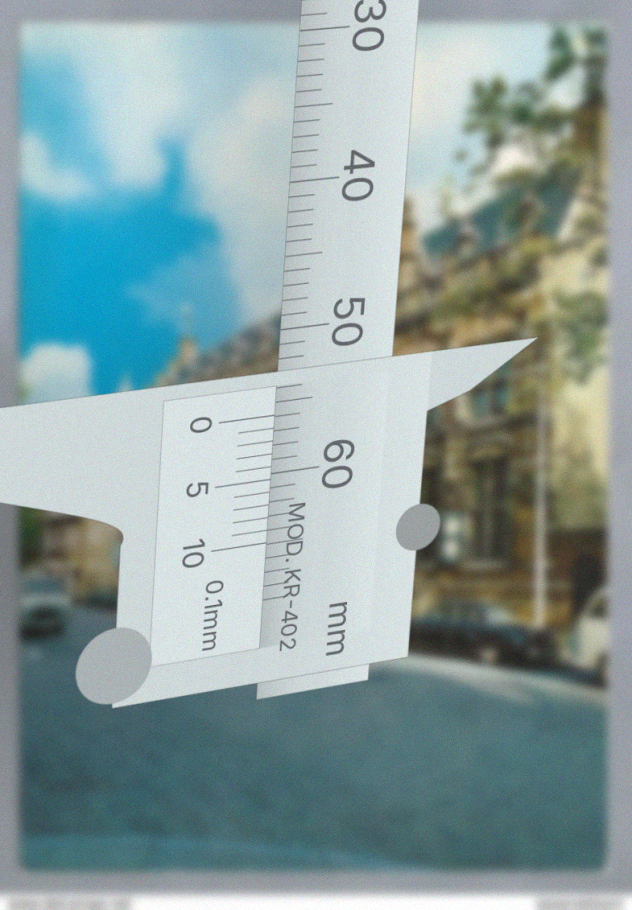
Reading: 55.9 (mm)
